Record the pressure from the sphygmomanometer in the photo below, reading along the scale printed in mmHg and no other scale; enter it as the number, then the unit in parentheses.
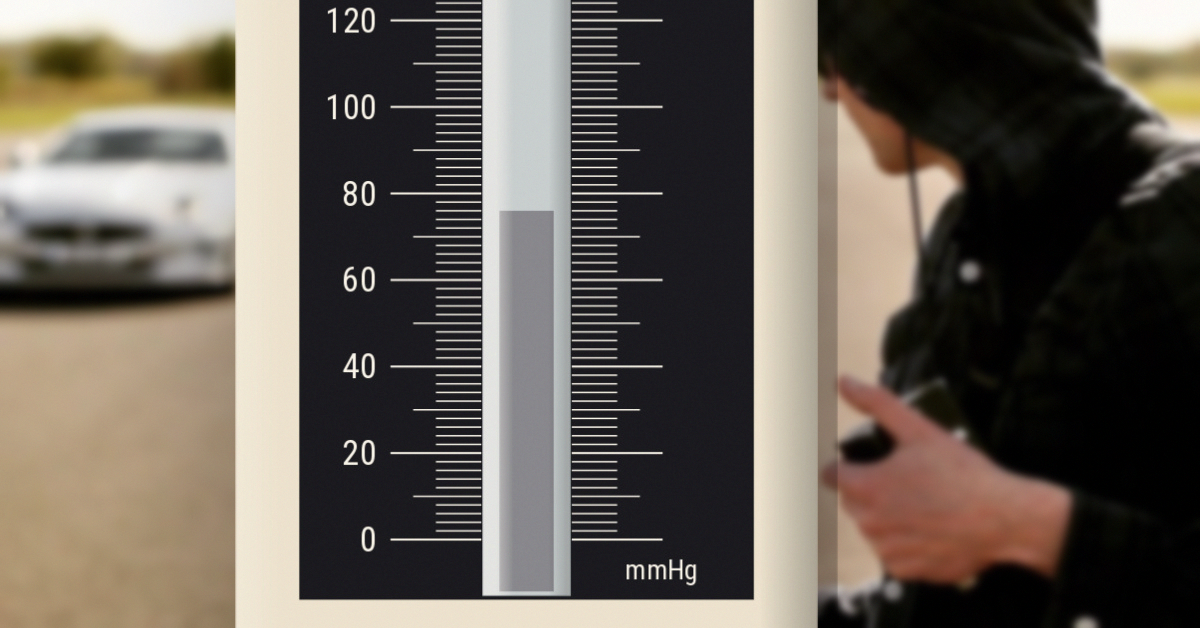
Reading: 76 (mmHg)
